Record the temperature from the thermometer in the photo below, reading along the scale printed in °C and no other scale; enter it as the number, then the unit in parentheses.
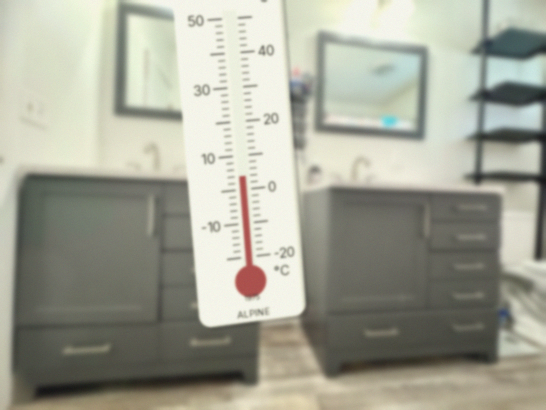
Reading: 4 (°C)
